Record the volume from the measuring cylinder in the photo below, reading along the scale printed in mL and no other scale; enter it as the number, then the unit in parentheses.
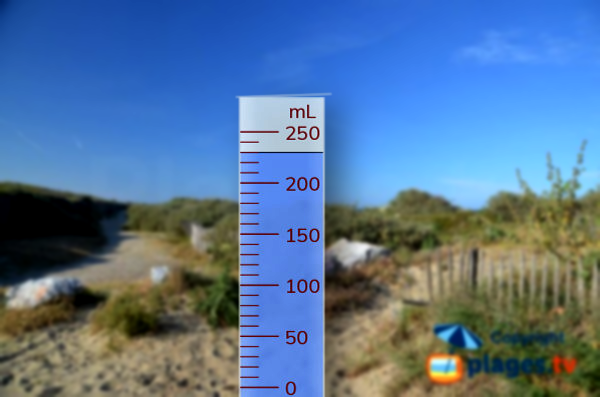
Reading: 230 (mL)
